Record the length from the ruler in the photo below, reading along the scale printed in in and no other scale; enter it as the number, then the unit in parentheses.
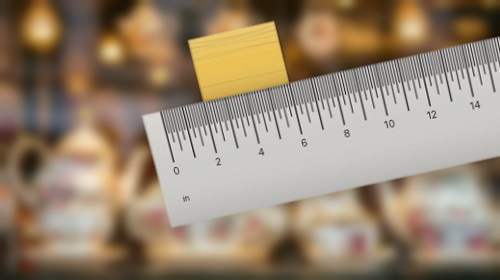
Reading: 4 (in)
